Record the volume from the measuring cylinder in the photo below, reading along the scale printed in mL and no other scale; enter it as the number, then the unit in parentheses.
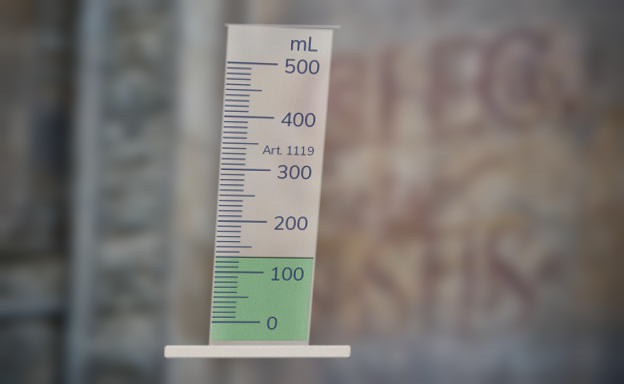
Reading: 130 (mL)
